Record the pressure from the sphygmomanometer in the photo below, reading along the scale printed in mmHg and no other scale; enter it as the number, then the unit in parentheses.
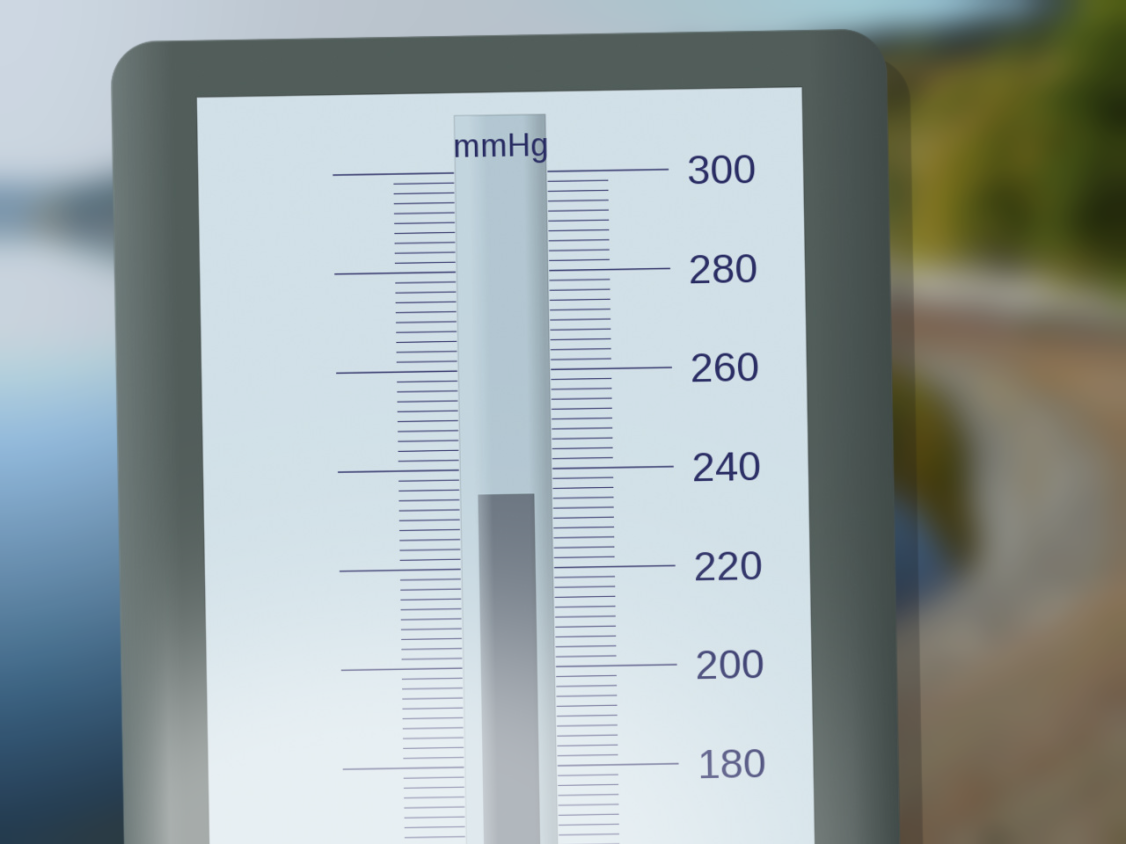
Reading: 235 (mmHg)
